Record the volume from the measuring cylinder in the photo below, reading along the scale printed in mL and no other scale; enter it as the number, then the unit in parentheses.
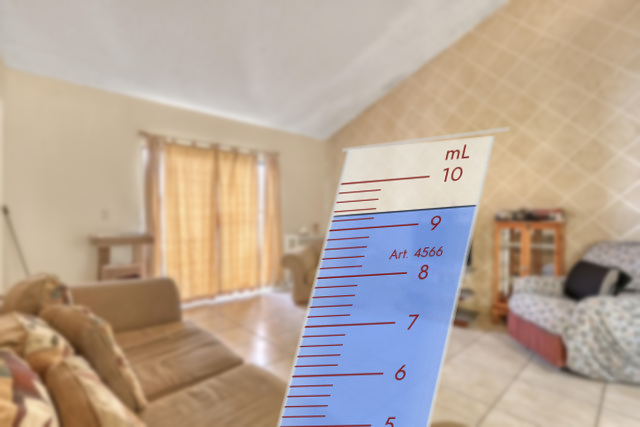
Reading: 9.3 (mL)
